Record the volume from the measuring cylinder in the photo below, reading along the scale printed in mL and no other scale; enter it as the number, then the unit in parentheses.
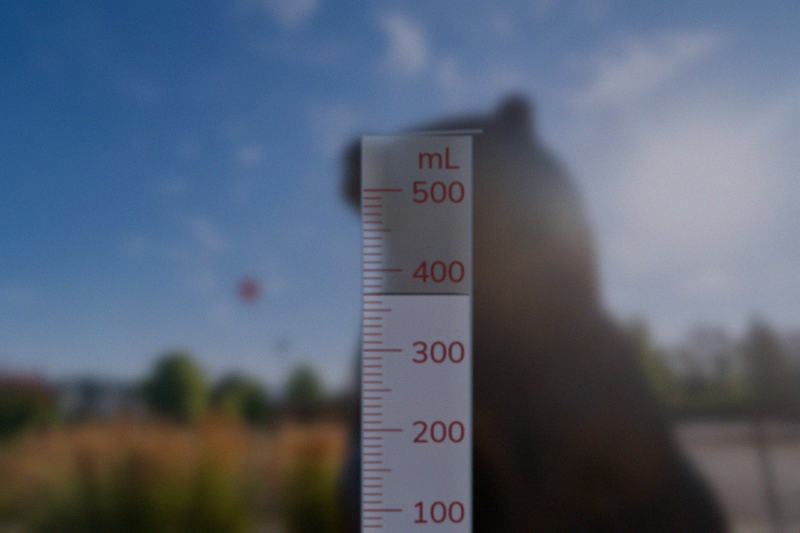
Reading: 370 (mL)
